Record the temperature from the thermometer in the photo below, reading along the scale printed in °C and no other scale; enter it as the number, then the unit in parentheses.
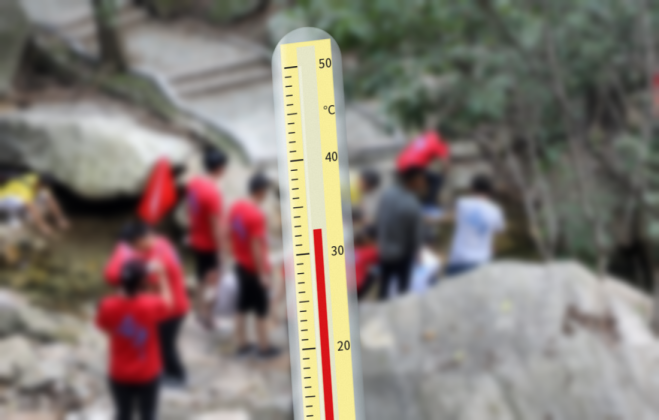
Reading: 32.5 (°C)
